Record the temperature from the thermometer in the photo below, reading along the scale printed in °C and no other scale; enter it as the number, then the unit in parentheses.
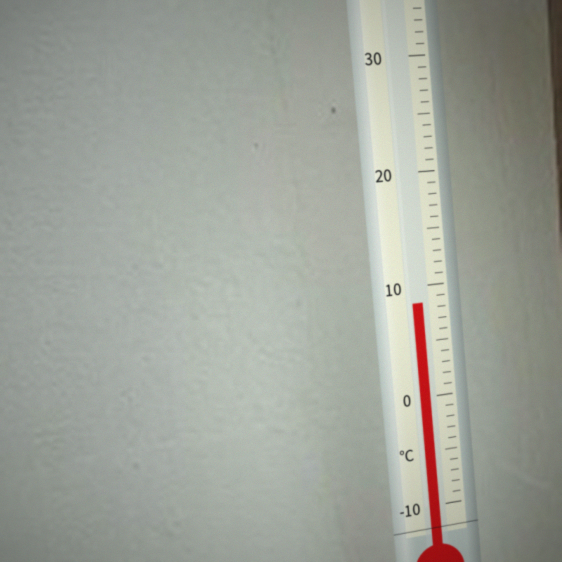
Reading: 8.5 (°C)
